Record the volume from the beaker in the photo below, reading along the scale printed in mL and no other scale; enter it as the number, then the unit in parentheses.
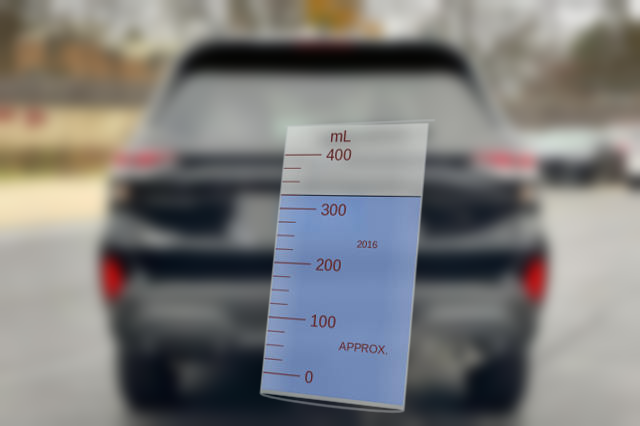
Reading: 325 (mL)
